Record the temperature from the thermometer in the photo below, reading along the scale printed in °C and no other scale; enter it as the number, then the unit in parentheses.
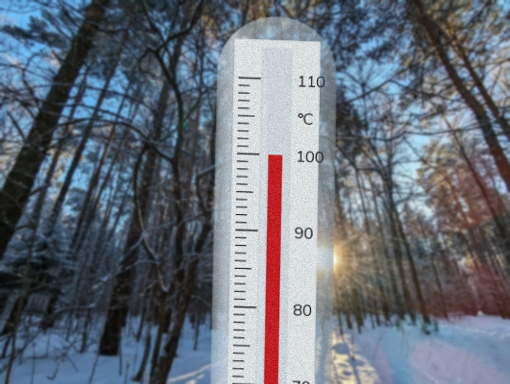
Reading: 100 (°C)
